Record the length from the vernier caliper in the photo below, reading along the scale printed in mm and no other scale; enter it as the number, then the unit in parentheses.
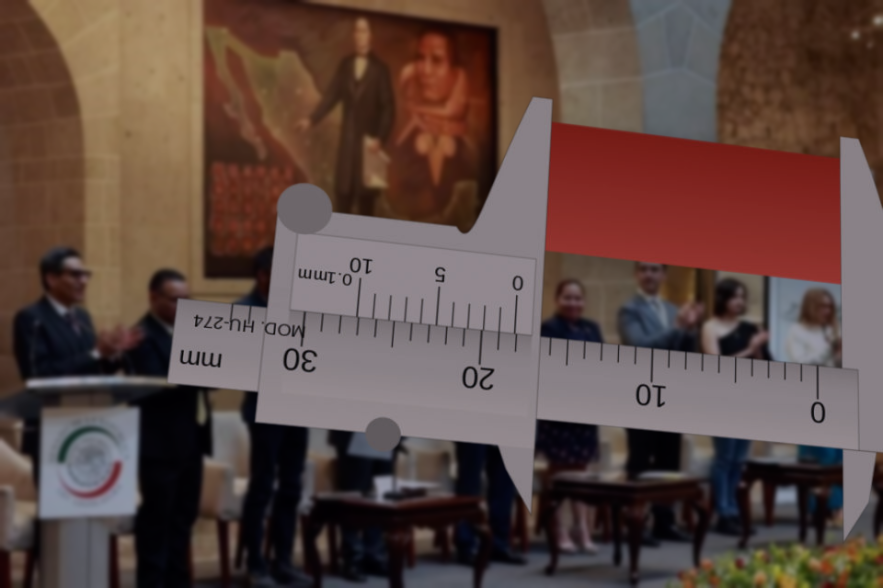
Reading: 18.1 (mm)
